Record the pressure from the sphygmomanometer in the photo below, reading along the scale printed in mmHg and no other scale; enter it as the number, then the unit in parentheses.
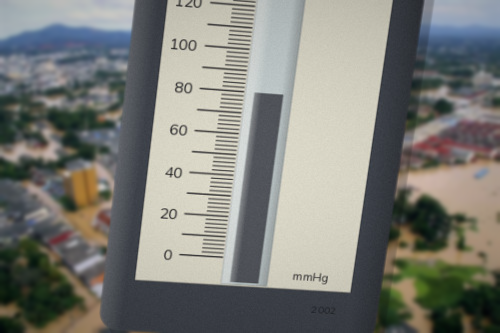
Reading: 80 (mmHg)
